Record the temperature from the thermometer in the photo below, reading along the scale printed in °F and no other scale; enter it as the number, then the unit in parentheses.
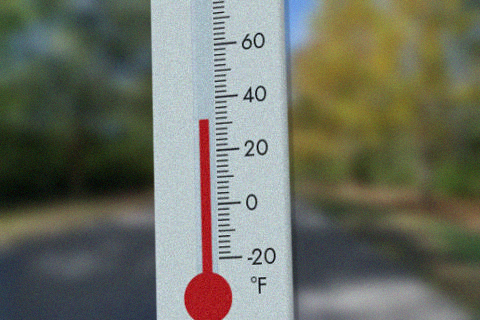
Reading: 32 (°F)
